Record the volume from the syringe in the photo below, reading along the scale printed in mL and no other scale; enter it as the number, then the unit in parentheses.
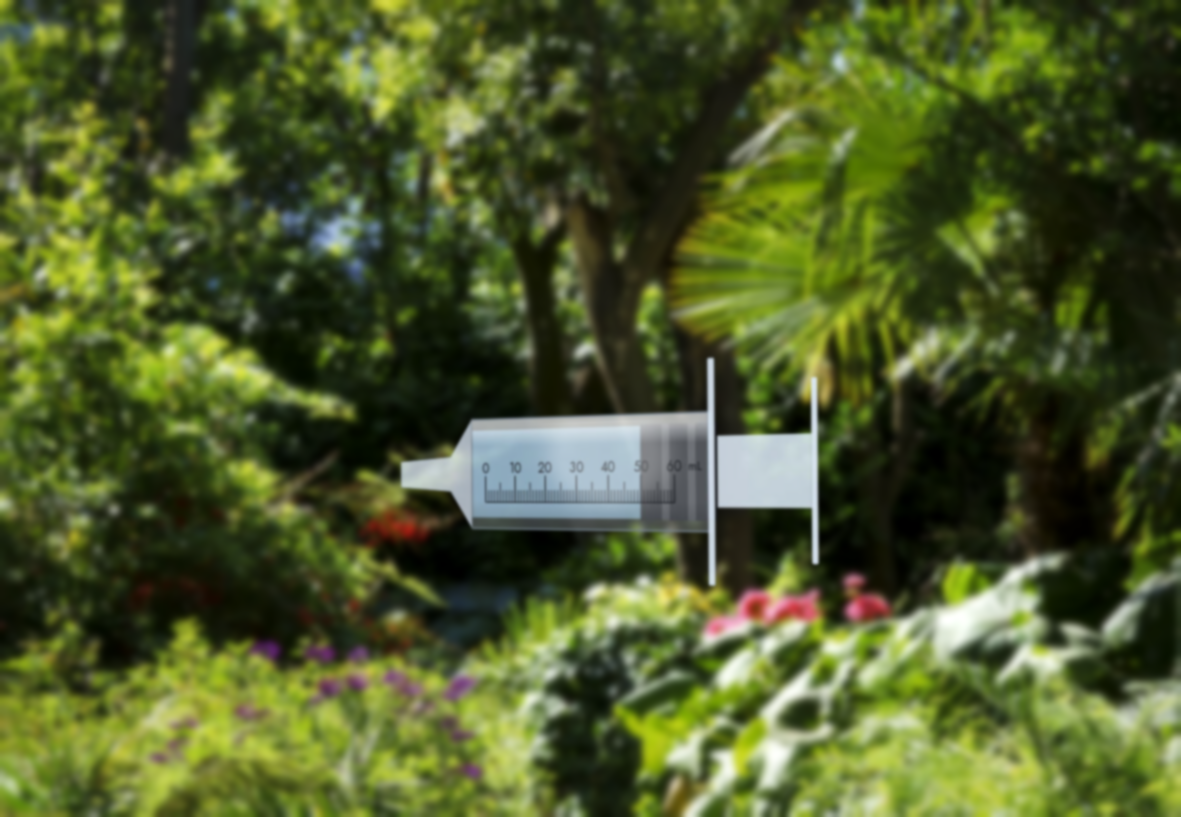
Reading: 50 (mL)
